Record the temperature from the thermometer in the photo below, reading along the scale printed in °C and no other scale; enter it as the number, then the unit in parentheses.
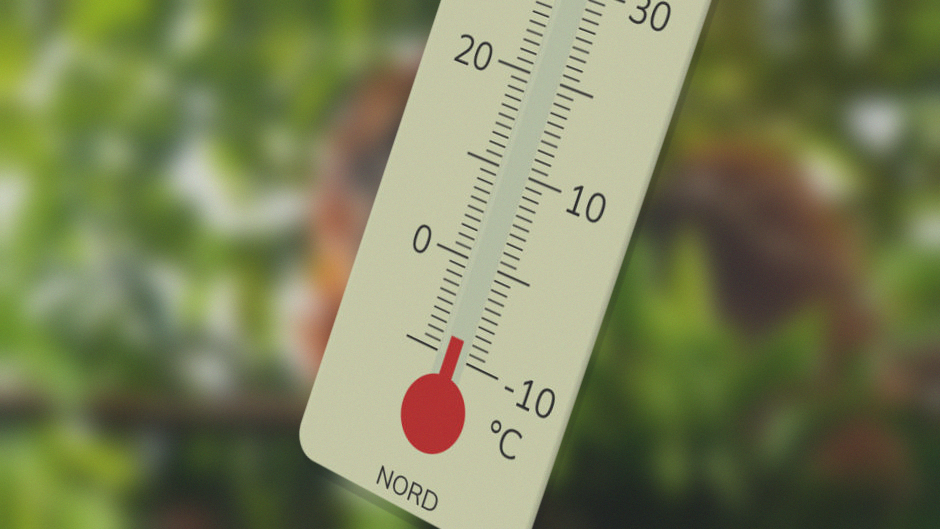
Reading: -8 (°C)
